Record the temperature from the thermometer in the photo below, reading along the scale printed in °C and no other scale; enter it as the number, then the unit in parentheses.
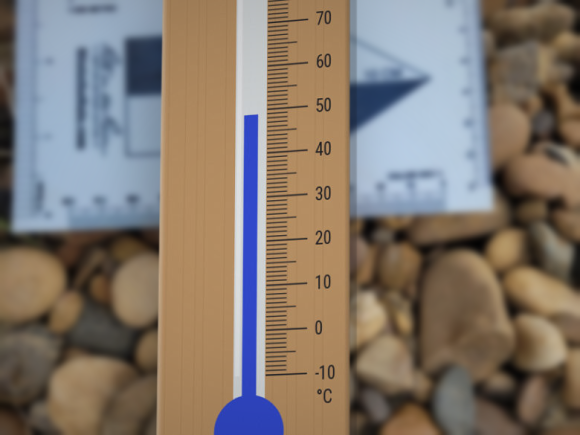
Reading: 49 (°C)
